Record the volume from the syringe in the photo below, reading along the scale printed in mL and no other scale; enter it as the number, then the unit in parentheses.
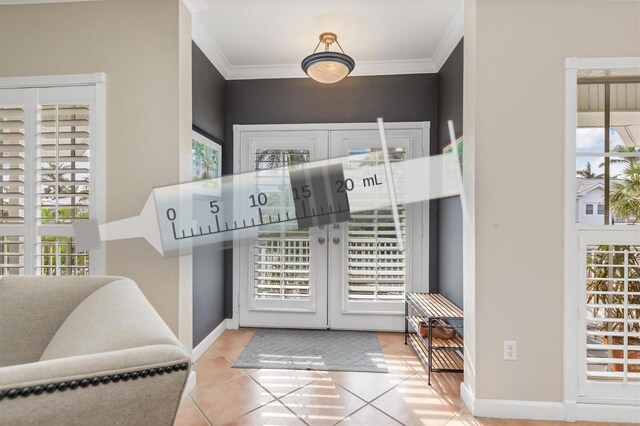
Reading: 14 (mL)
